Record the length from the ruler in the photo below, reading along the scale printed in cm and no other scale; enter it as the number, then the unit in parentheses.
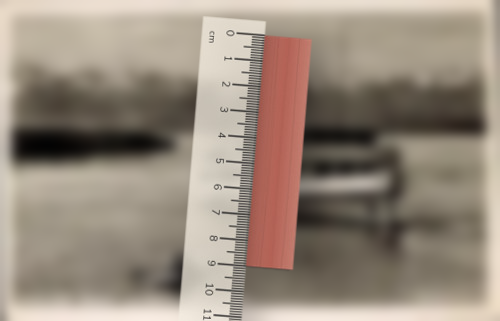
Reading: 9 (cm)
